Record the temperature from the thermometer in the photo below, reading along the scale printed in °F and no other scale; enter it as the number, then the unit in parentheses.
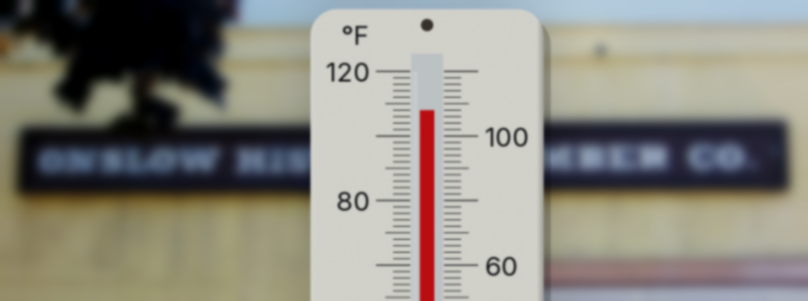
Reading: 108 (°F)
